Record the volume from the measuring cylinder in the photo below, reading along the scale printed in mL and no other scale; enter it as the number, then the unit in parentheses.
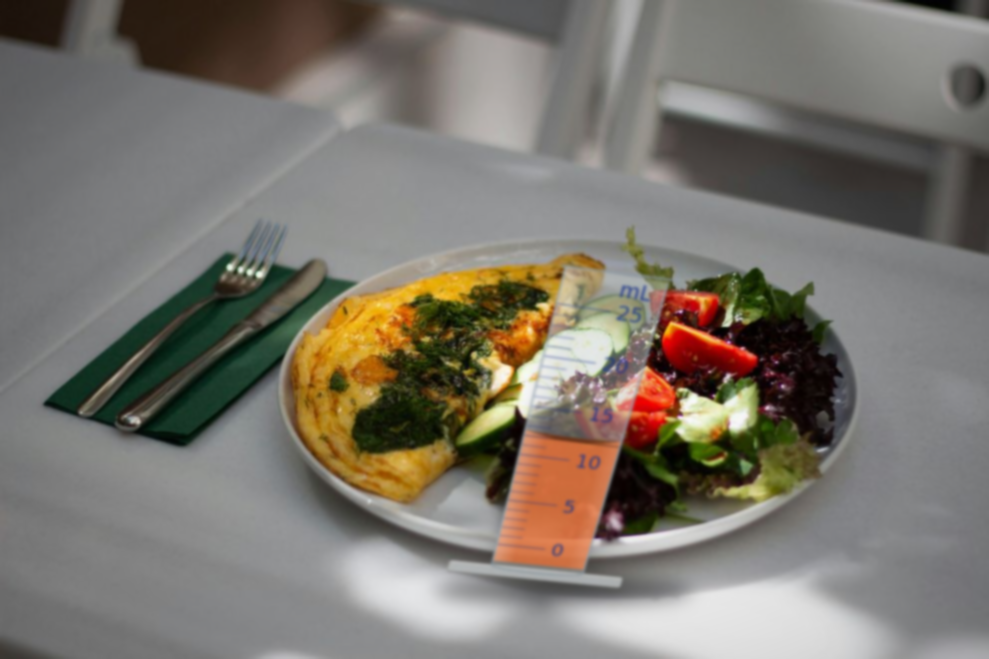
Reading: 12 (mL)
